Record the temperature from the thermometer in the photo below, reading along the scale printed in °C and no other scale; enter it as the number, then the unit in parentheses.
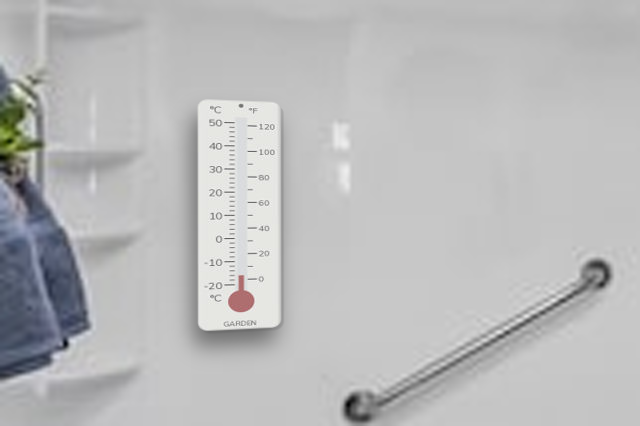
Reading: -16 (°C)
